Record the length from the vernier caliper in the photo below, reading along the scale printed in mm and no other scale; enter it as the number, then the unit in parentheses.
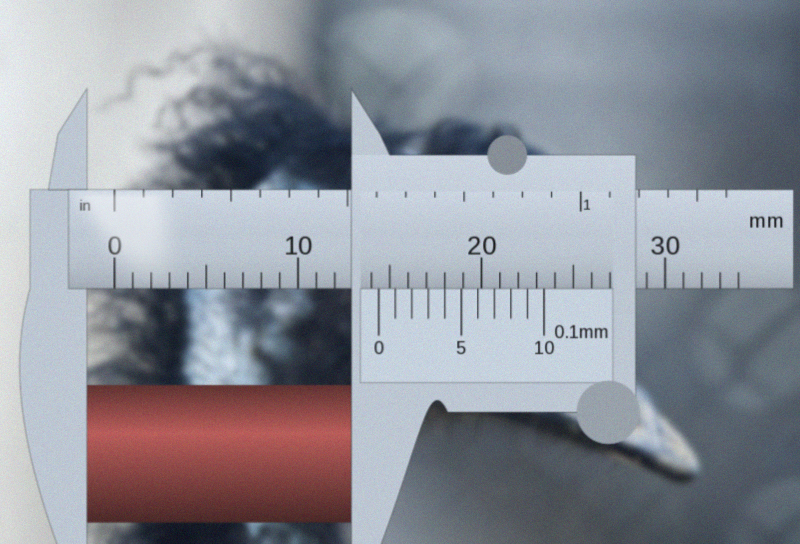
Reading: 14.4 (mm)
